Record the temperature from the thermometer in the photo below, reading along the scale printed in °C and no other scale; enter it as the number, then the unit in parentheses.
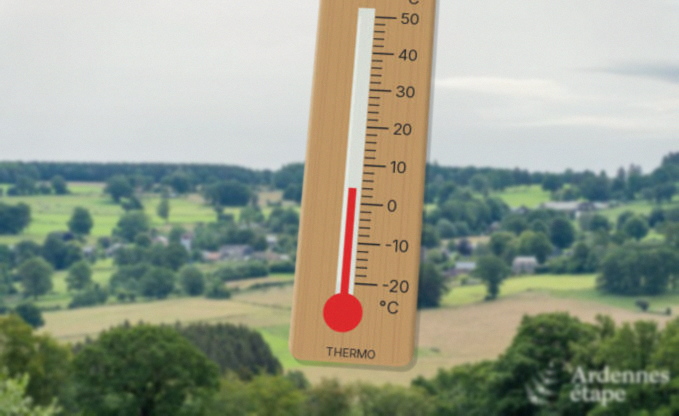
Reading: 4 (°C)
